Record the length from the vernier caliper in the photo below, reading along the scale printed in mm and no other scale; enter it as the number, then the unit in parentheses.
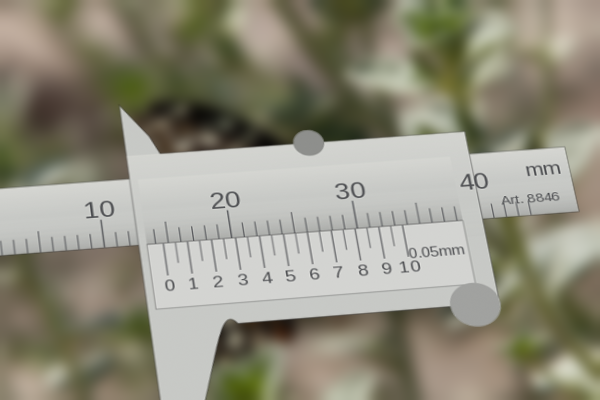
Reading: 14.6 (mm)
